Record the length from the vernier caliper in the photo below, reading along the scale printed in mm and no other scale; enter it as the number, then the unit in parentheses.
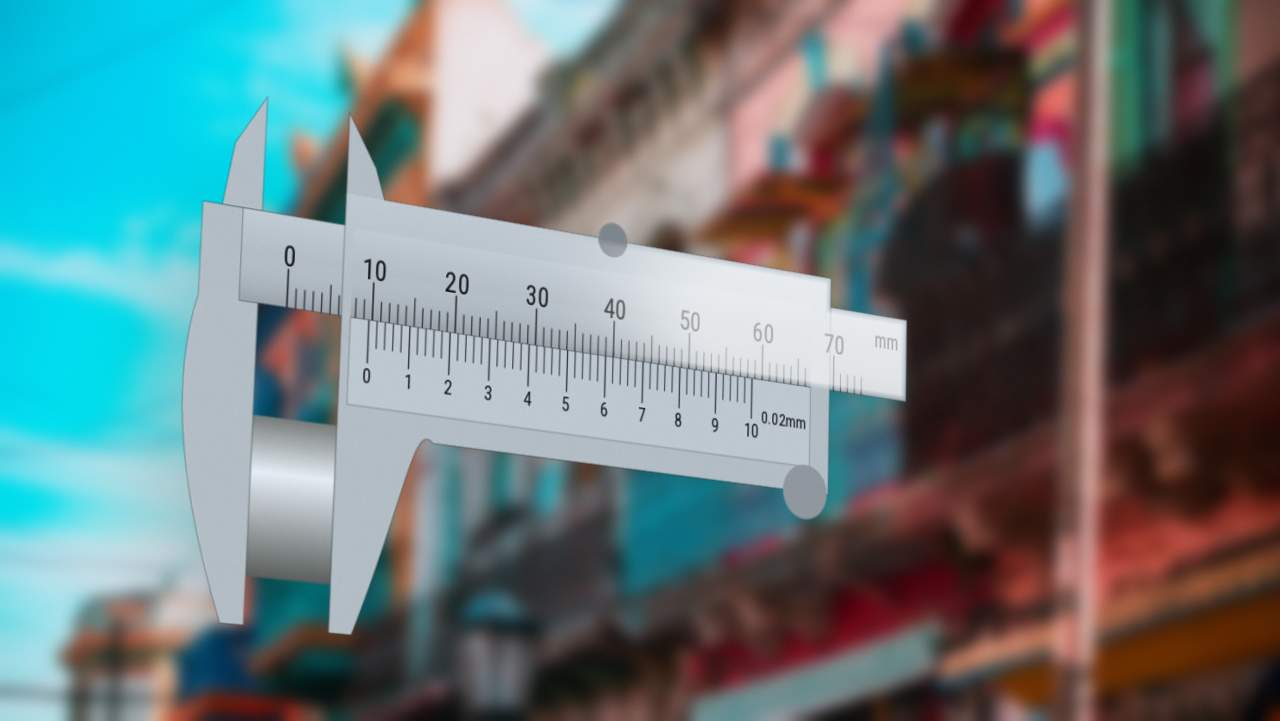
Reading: 9.6 (mm)
